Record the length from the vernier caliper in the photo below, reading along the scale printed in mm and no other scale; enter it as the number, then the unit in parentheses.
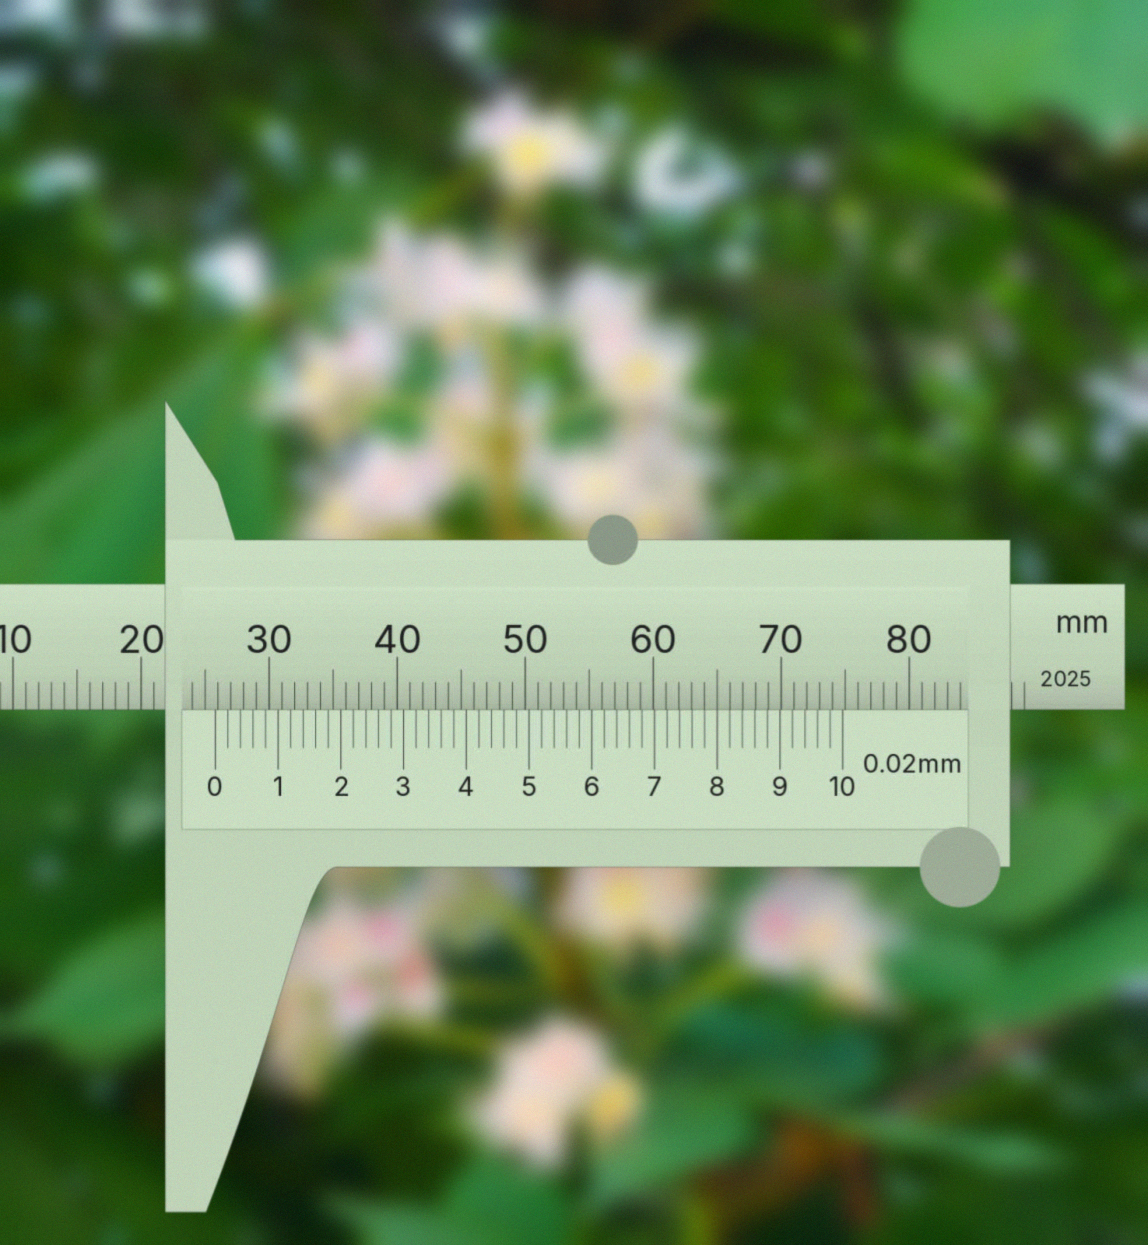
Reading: 25.8 (mm)
